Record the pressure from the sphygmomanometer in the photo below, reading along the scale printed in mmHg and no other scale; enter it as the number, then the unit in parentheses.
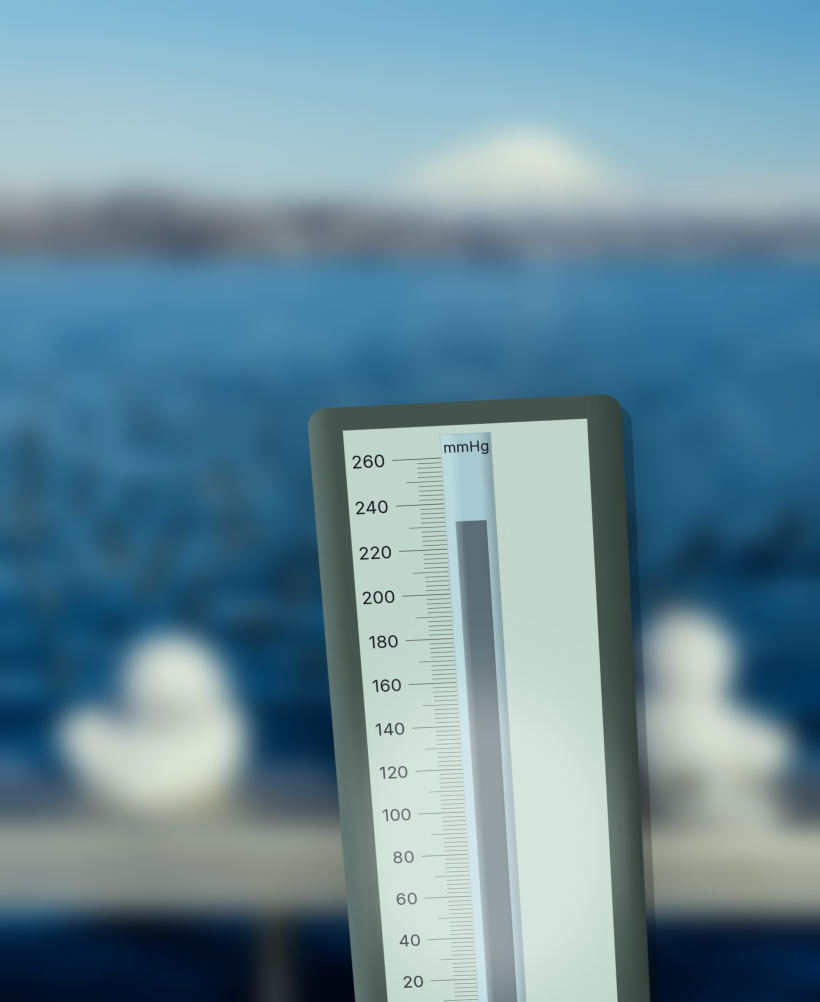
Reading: 232 (mmHg)
